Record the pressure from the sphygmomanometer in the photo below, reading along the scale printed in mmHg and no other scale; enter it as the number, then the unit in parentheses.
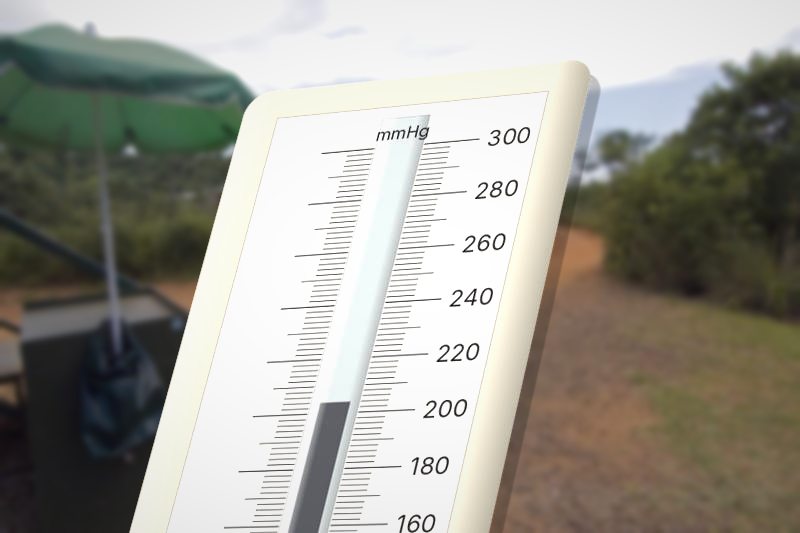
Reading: 204 (mmHg)
